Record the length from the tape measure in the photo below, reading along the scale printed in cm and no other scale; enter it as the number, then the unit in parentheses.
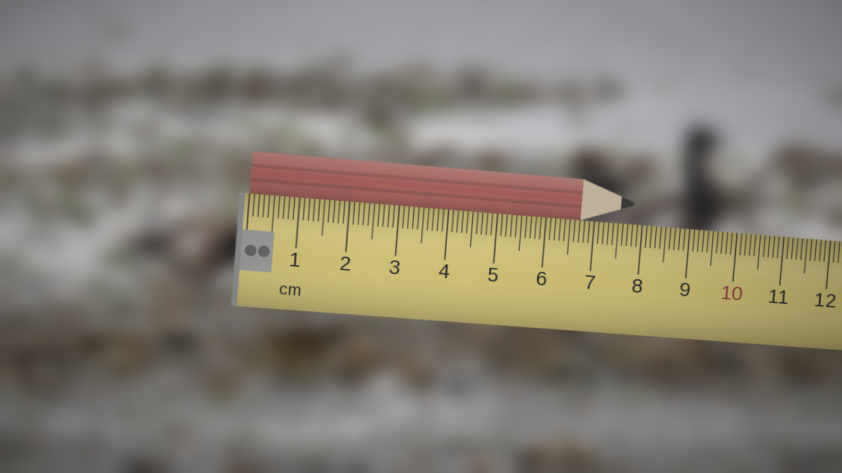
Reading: 7.8 (cm)
